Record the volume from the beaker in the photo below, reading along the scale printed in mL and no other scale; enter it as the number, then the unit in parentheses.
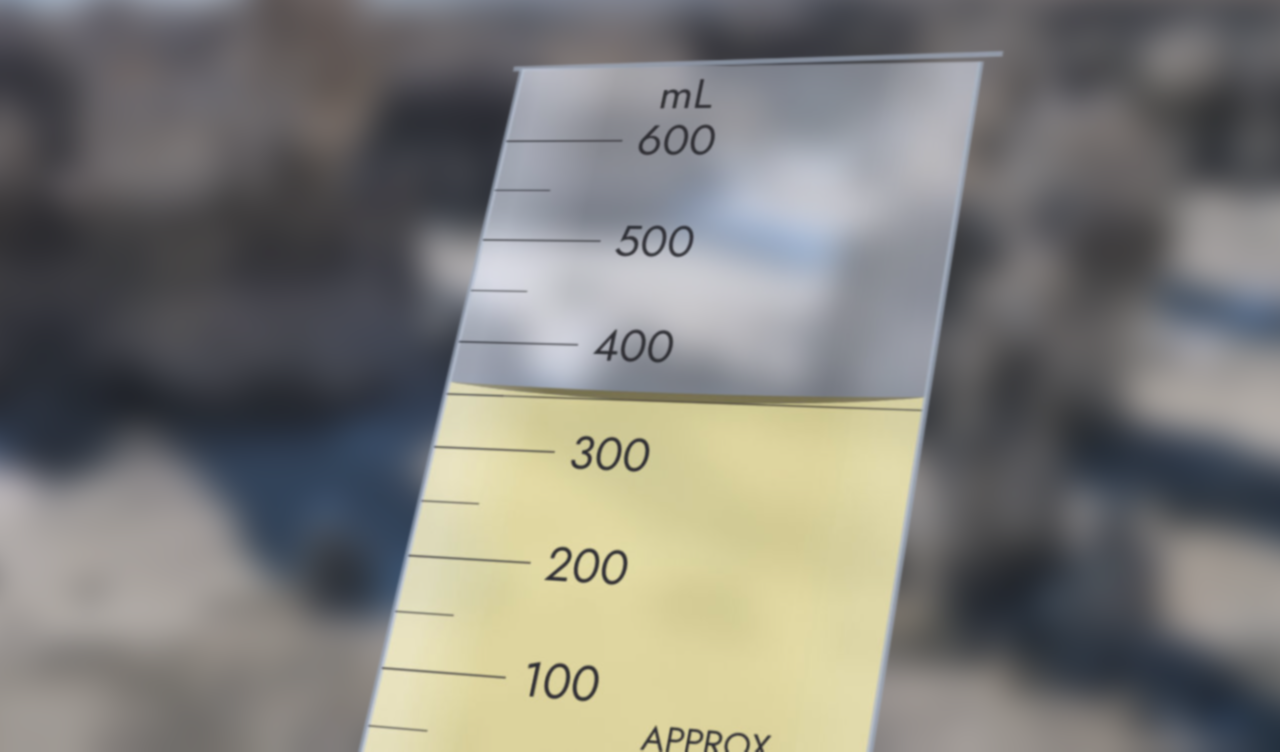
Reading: 350 (mL)
